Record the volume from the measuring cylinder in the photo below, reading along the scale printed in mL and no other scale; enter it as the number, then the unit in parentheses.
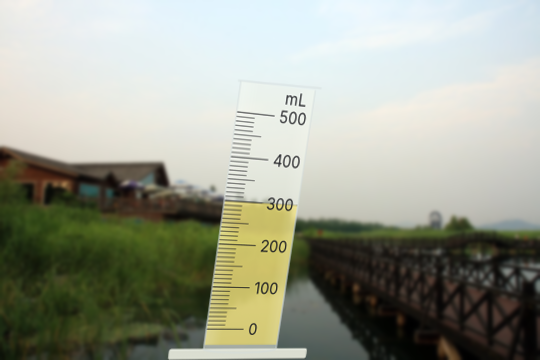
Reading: 300 (mL)
